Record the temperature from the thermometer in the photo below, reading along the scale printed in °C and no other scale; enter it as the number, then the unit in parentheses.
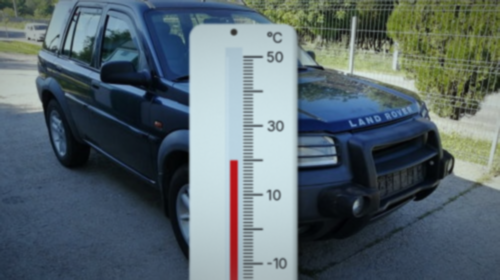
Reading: 20 (°C)
